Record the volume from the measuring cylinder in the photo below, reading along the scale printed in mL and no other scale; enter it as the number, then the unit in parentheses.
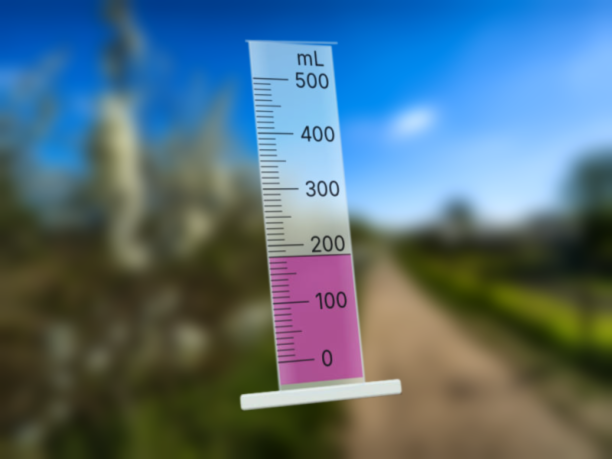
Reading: 180 (mL)
